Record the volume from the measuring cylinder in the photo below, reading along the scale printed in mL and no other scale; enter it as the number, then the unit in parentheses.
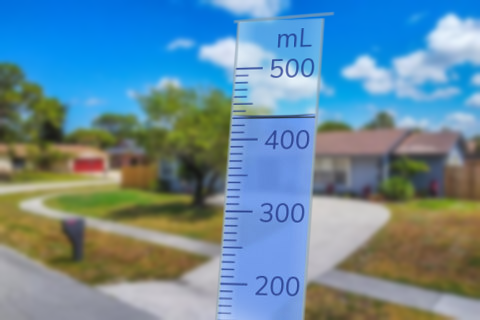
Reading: 430 (mL)
